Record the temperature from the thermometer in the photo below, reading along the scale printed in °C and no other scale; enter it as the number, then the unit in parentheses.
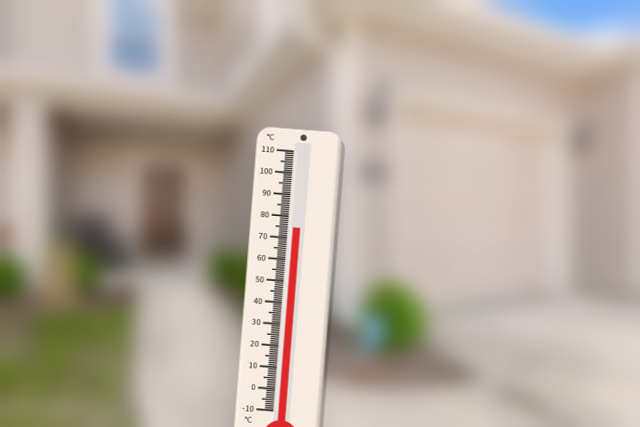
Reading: 75 (°C)
